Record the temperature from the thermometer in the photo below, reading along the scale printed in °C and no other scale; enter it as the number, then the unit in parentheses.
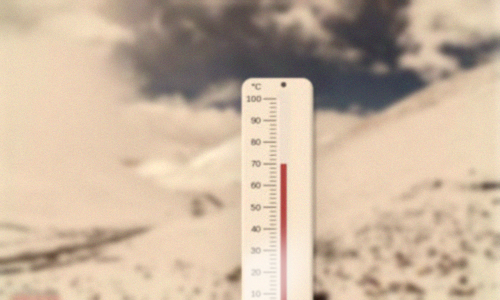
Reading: 70 (°C)
